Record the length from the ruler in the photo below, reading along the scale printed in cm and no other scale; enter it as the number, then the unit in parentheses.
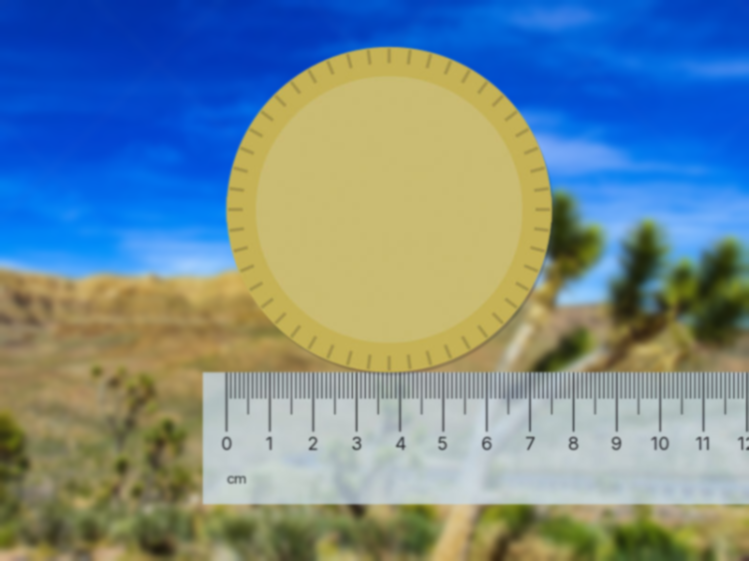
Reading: 7.5 (cm)
